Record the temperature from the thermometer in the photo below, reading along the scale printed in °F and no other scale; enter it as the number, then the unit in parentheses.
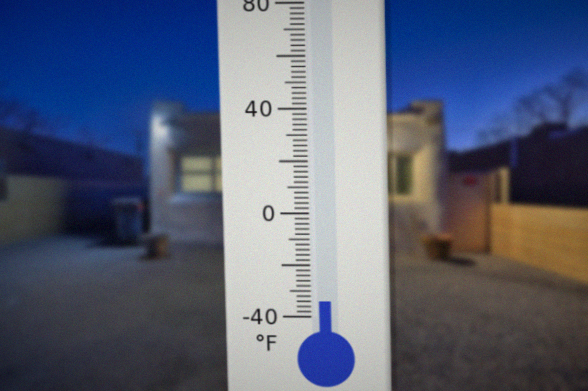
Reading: -34 (°F)
